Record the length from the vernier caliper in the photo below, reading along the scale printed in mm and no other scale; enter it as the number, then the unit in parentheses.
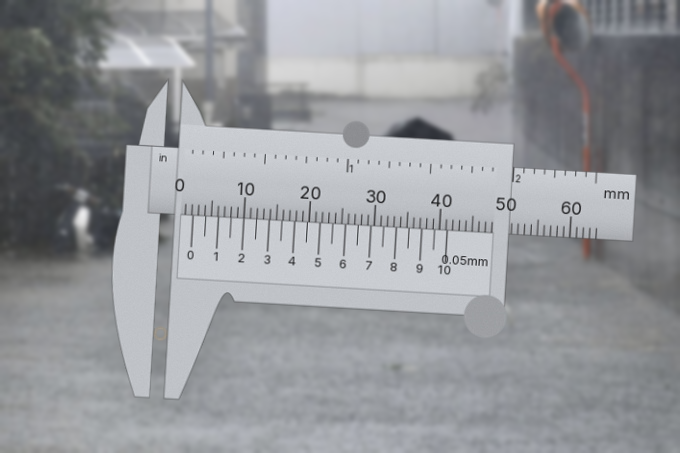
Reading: 2.2 (mm)
